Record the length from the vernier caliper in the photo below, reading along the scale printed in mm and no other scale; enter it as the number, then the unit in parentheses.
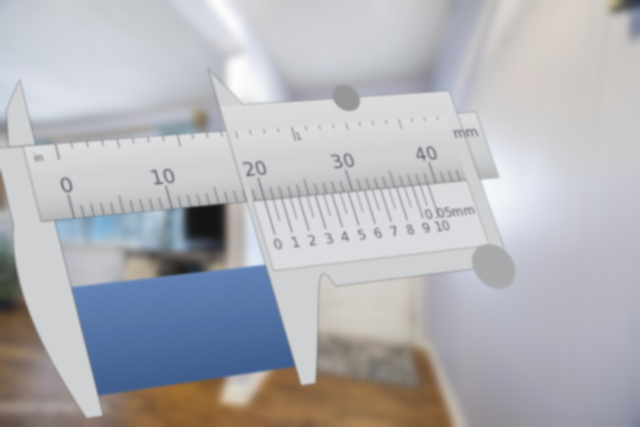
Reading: 20.0 (mm)
